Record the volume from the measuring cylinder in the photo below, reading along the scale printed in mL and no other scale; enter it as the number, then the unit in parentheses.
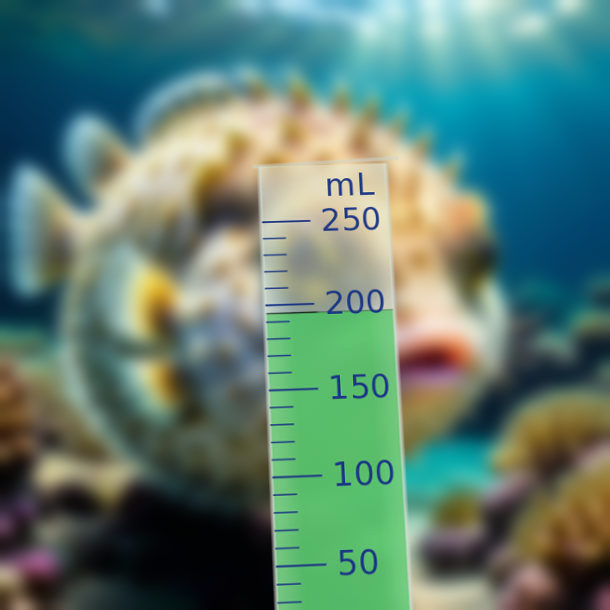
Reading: 195 (mL)
